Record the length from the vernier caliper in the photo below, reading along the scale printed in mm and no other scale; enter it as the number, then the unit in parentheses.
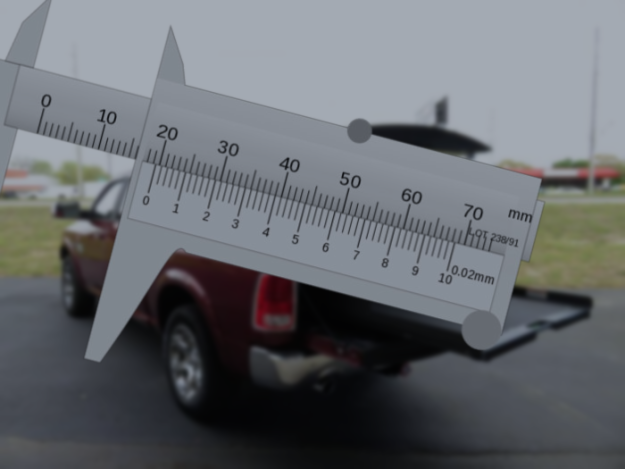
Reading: 19.4 (mm)
